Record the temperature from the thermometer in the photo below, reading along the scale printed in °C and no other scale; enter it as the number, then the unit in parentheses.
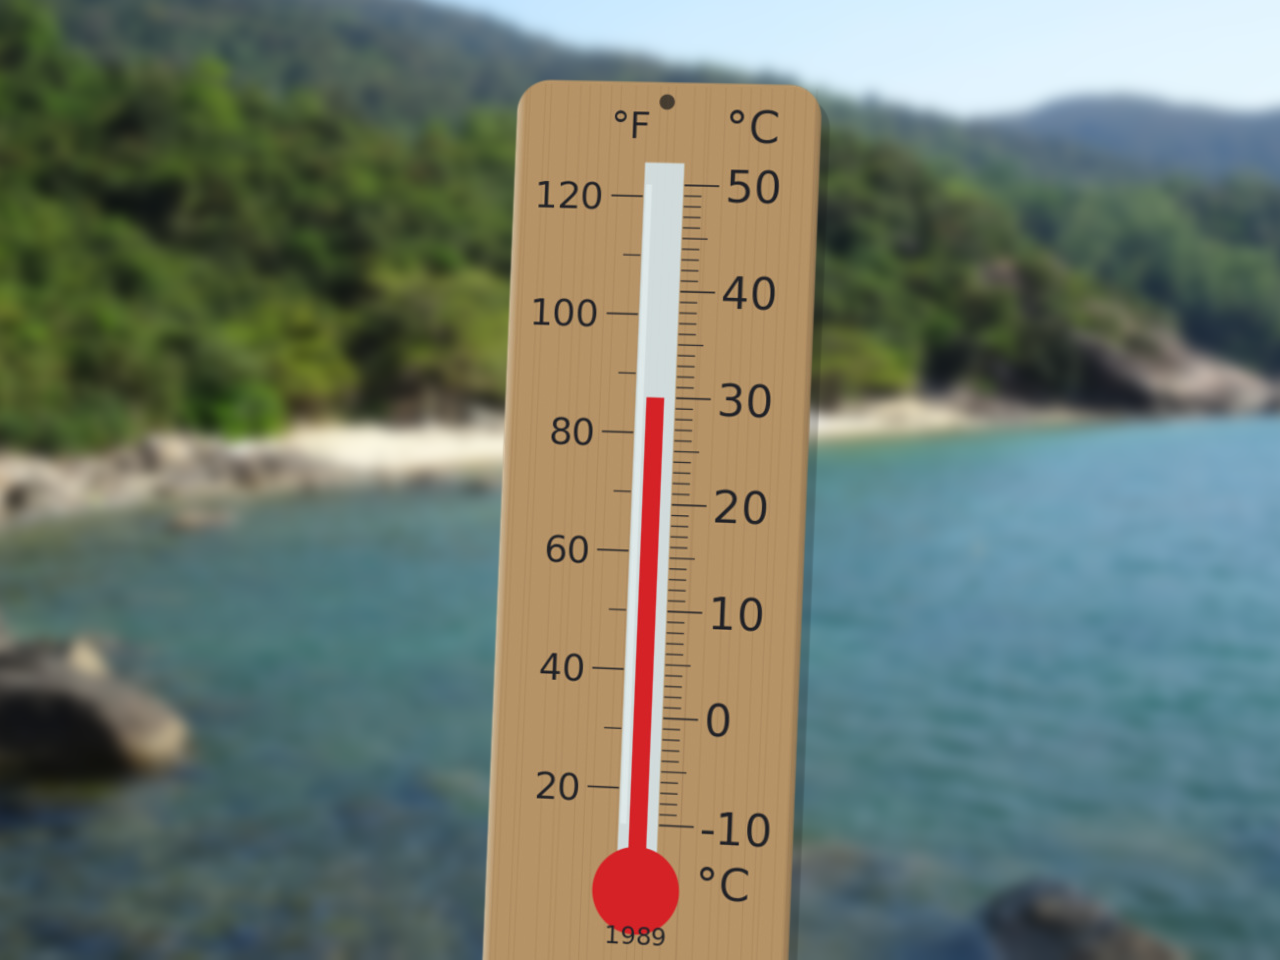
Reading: 30 (°C)
